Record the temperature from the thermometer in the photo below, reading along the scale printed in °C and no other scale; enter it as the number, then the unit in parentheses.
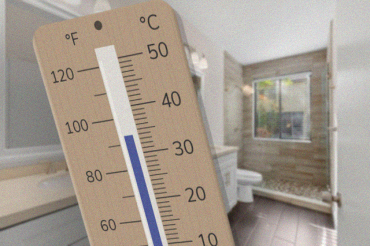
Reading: 34 (°C)
